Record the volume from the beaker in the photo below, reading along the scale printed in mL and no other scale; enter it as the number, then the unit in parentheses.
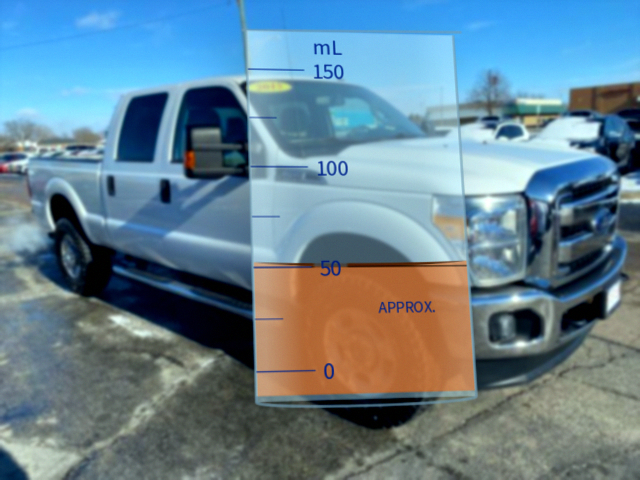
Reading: 50 (mL)
